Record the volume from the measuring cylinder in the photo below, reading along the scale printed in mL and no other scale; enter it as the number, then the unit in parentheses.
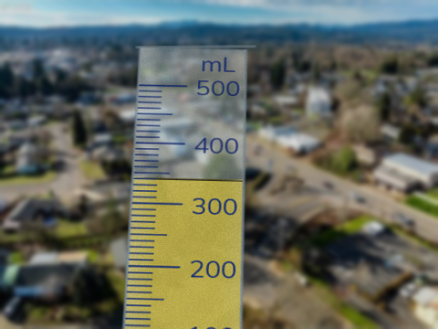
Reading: 340 (mL)
